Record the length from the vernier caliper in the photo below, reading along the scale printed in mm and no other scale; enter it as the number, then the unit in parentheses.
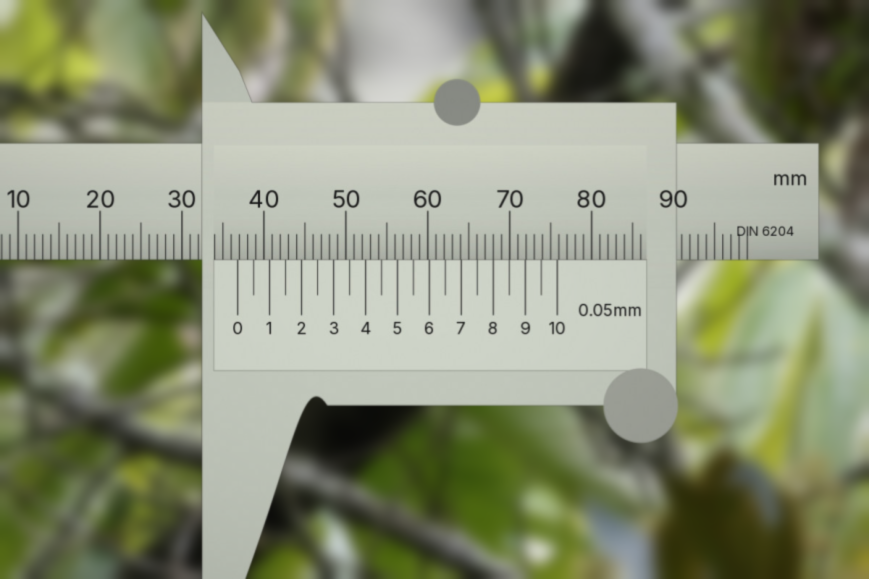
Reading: 36.8 (mm)
